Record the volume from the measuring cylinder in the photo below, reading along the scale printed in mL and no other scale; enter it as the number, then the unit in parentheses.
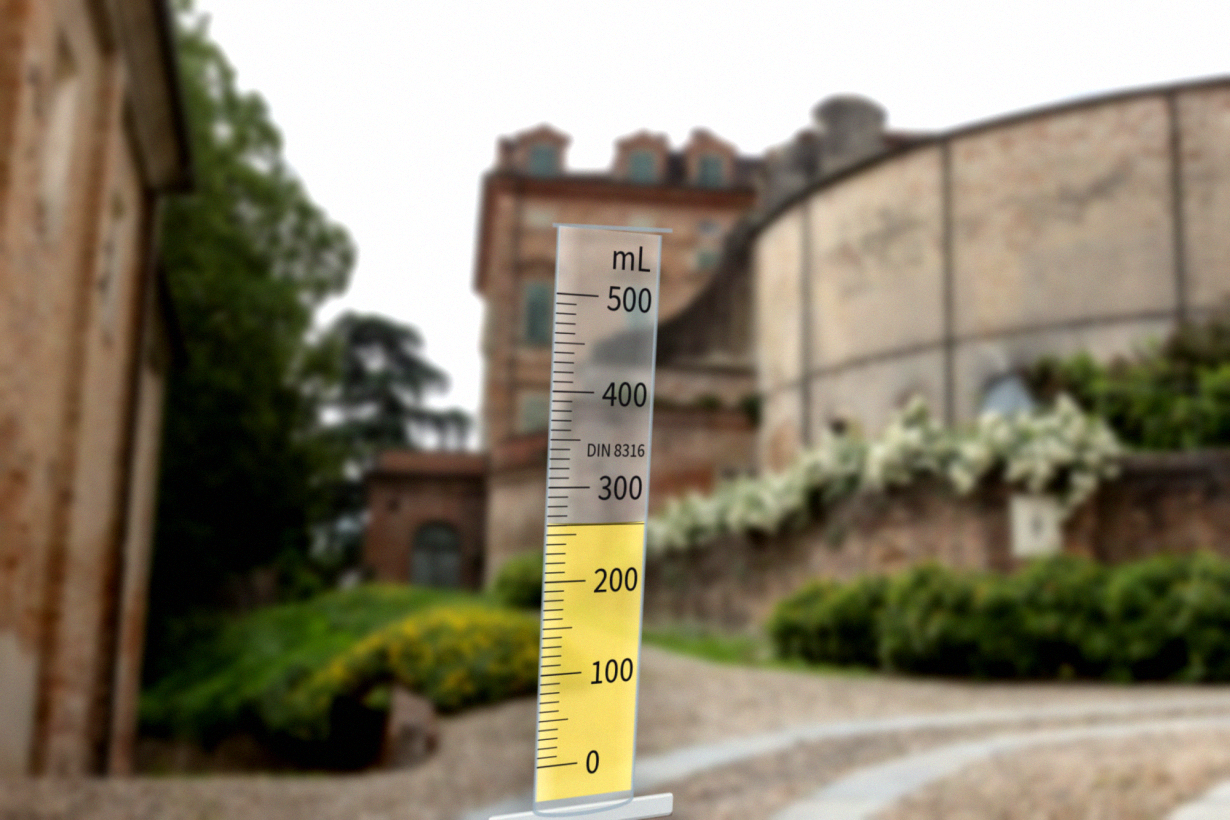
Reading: 260 (mL)
